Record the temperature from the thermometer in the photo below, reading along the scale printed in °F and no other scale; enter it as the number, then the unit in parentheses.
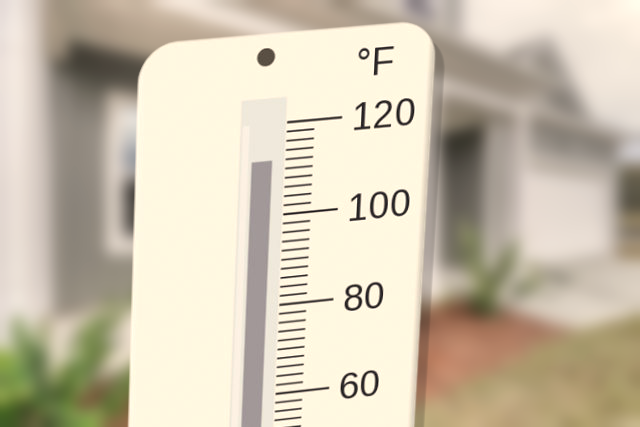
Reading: 112 (°F)
